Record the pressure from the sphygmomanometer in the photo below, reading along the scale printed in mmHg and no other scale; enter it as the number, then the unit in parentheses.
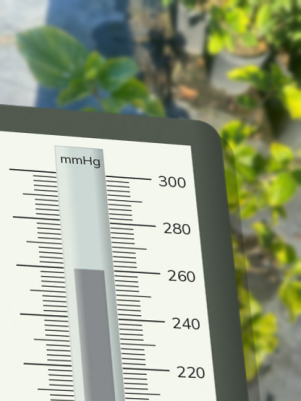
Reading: 260 (mmHg)
